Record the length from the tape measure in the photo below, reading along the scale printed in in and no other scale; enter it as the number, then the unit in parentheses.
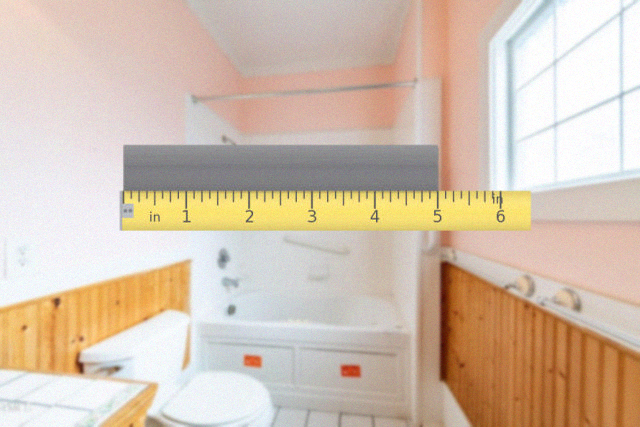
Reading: 5 (in)
